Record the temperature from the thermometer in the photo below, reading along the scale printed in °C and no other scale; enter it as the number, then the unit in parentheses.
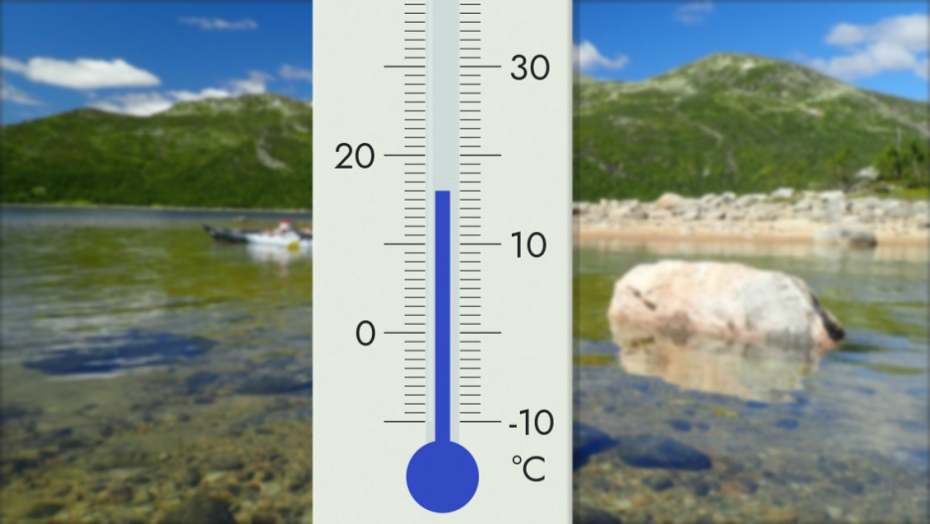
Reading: 16 (°C)
